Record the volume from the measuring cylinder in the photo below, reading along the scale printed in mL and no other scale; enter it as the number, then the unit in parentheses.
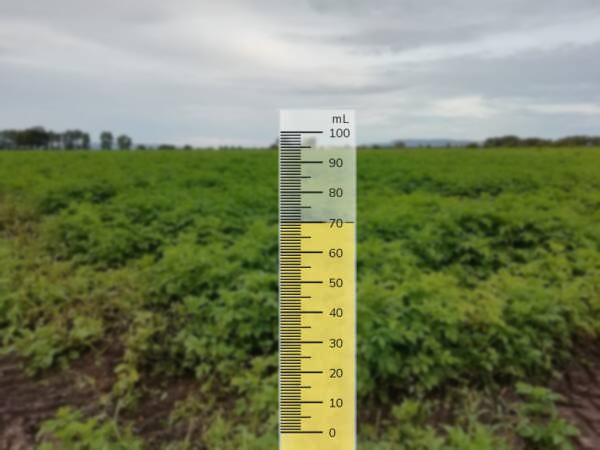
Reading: 70 (mL)
